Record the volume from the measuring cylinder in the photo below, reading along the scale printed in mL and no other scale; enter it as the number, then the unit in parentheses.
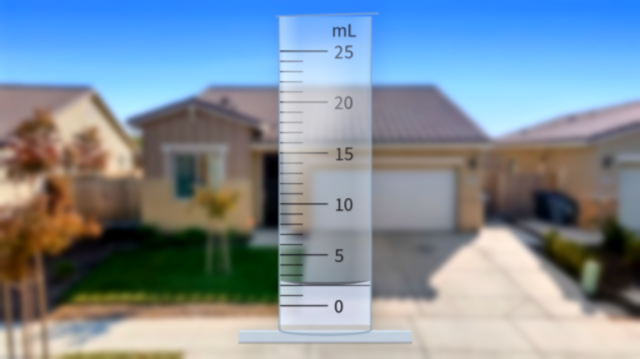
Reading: 2 (mL)
